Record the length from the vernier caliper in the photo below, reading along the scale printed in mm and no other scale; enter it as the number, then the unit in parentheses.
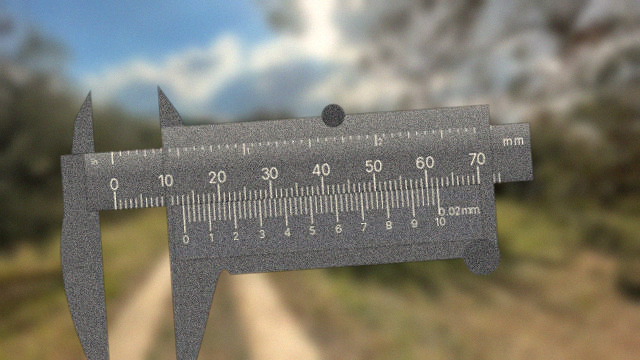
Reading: 13.0 (mm)
